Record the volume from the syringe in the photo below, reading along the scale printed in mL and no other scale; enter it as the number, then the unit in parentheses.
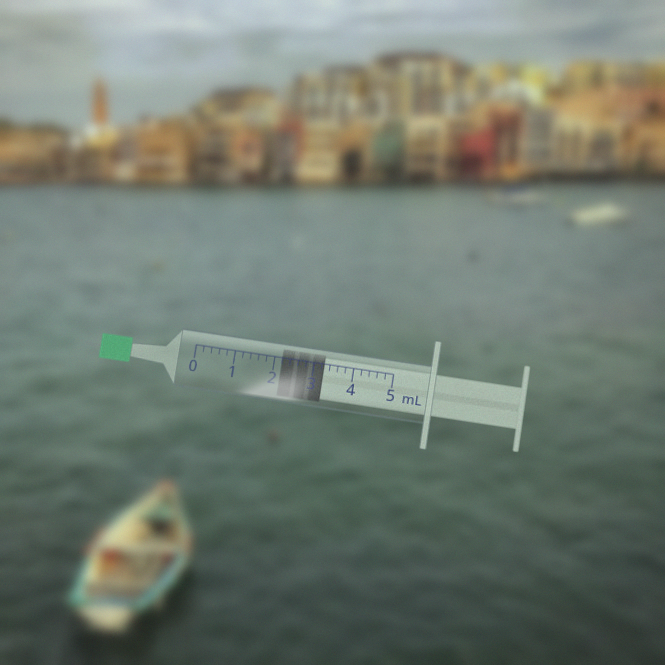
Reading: 2.2 (mL)
